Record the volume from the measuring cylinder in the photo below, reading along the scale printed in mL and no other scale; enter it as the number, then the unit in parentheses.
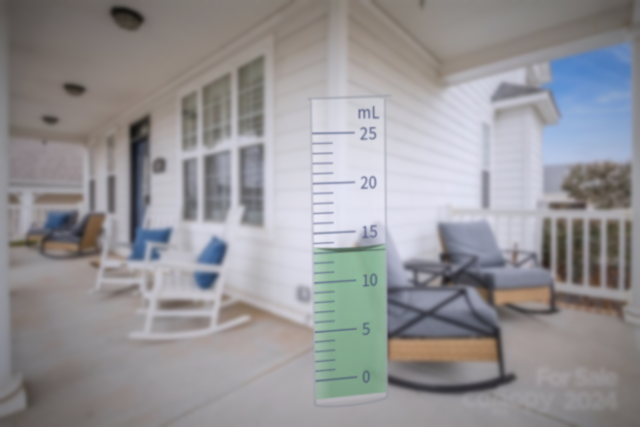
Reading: 13 (mL)
